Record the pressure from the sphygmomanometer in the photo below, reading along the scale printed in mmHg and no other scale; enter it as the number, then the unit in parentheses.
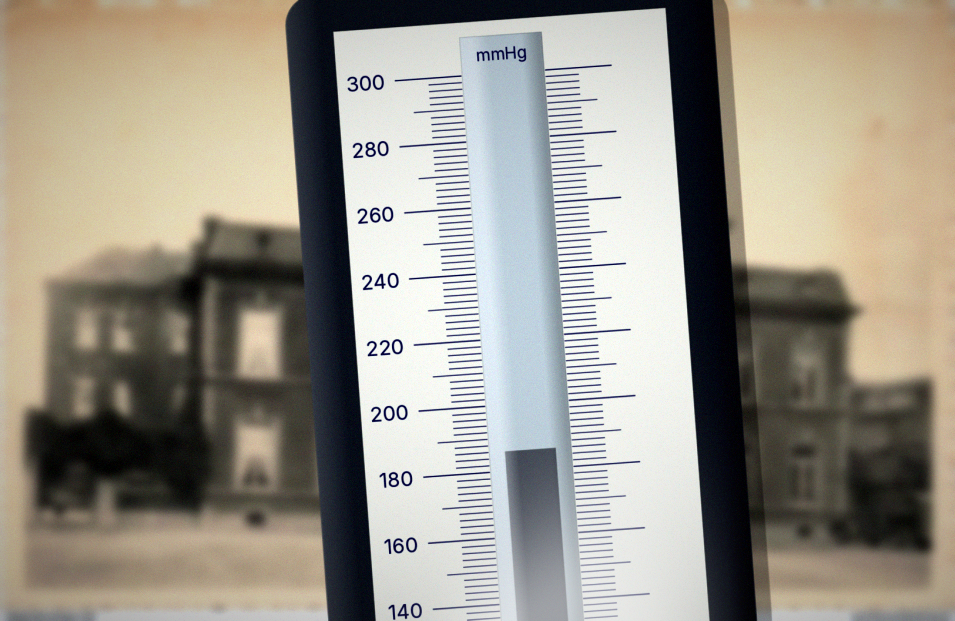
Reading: 186 (mmHg)
